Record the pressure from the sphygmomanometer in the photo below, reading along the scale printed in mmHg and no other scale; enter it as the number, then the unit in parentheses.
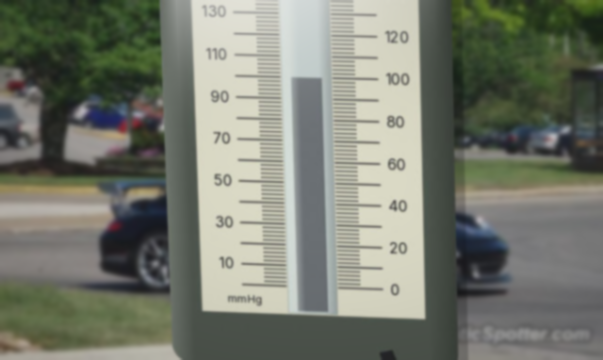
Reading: 100 (mmHg)
